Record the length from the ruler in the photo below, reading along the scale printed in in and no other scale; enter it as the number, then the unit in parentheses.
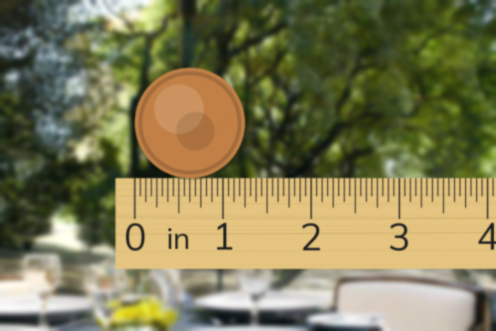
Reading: 1.25 (in)
